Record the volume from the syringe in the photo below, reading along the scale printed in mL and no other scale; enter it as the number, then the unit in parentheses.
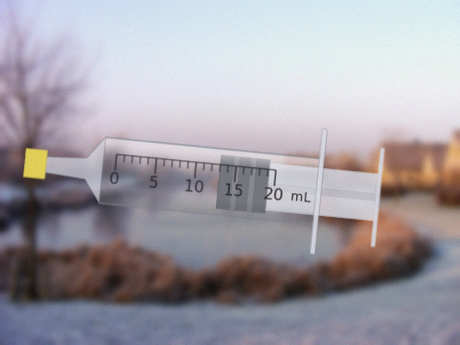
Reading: 13 (mL)
